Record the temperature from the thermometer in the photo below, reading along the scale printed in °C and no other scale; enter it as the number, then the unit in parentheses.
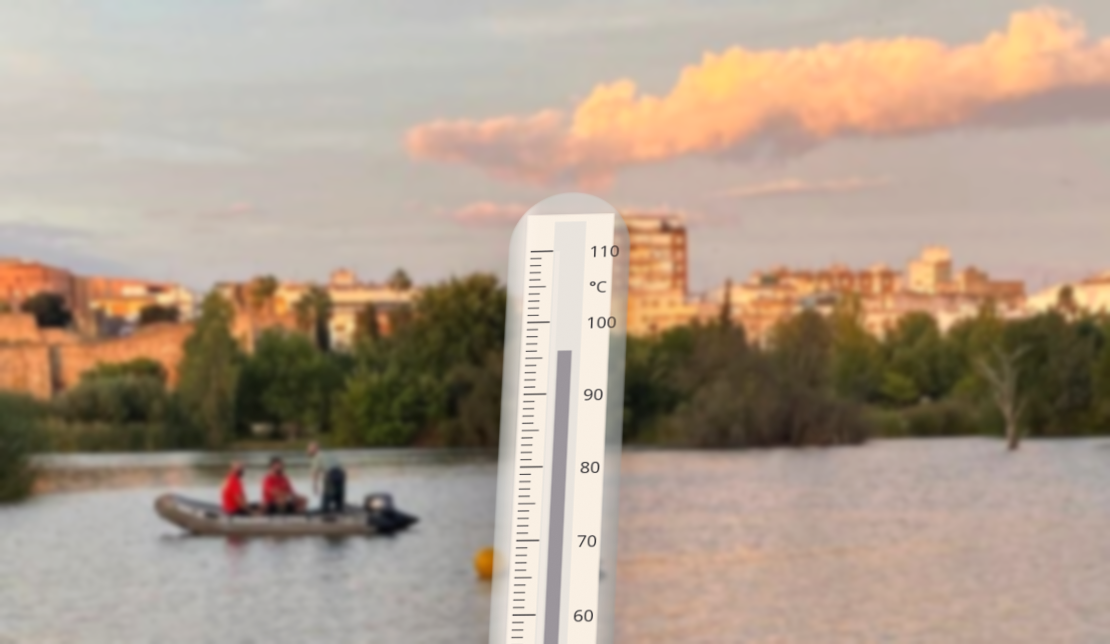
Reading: 96 (°C)
